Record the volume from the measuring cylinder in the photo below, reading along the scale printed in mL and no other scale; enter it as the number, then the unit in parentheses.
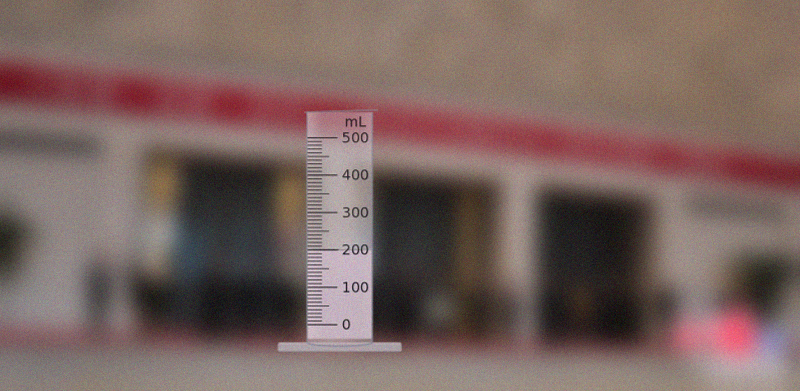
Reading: 200 (mL)
